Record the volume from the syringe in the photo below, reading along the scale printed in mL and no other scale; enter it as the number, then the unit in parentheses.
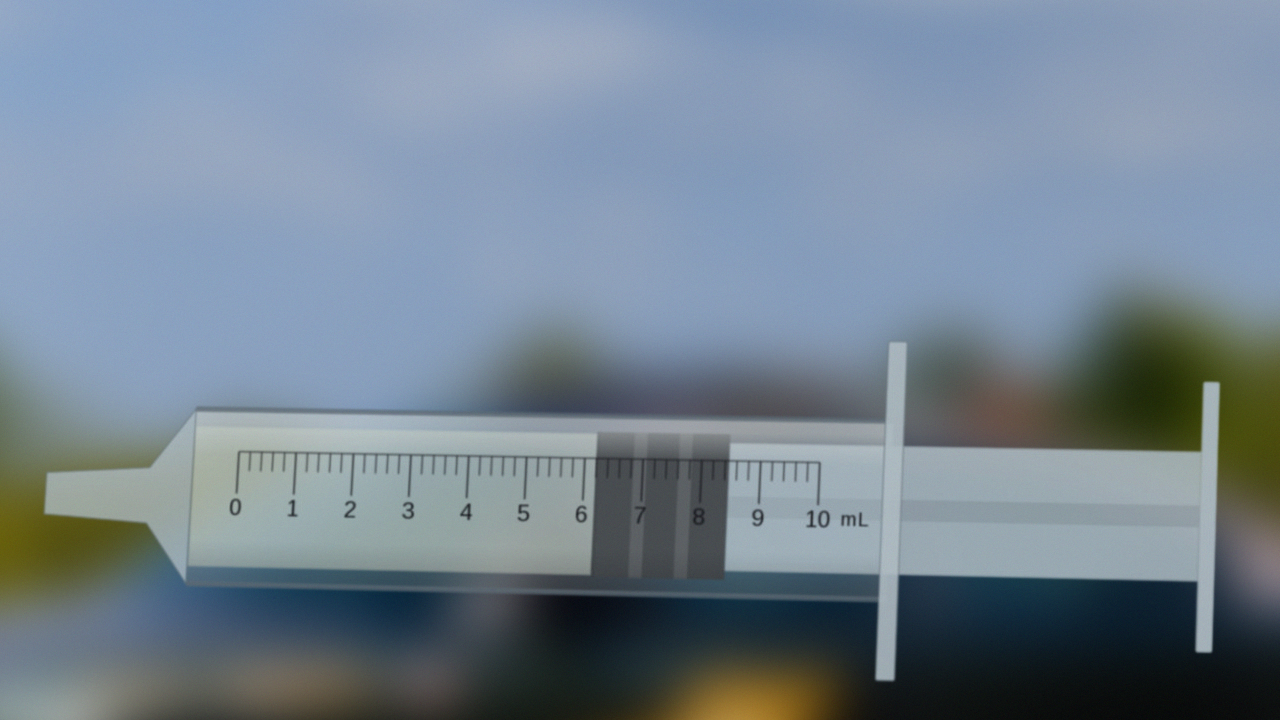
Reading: 6.2 (mL)
